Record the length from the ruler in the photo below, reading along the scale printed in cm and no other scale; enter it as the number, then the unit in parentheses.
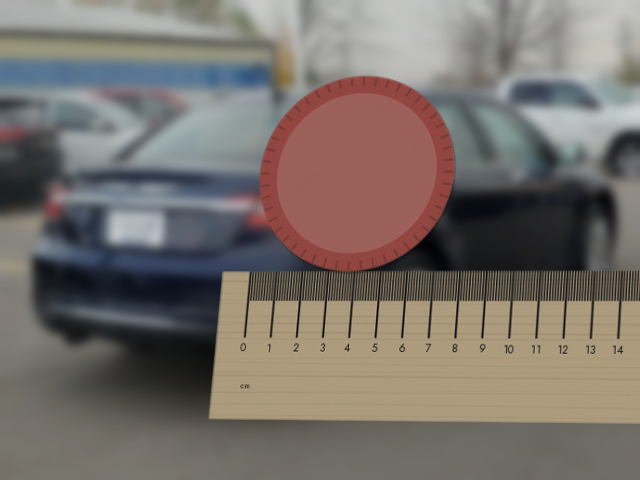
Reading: 7.5 (cm)
